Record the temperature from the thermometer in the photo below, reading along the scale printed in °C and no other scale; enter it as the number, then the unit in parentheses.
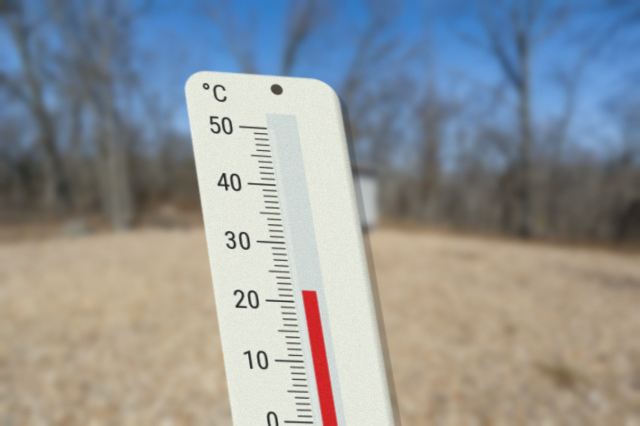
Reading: 22 (°C)
